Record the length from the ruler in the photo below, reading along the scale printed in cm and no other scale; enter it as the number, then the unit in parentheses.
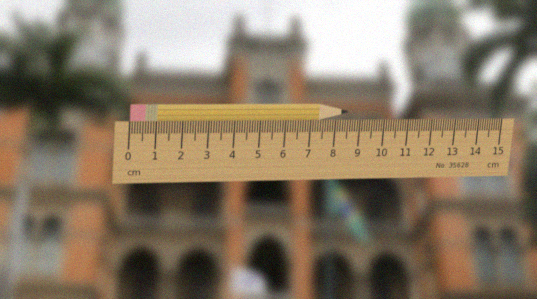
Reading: 8.5 (cm)
